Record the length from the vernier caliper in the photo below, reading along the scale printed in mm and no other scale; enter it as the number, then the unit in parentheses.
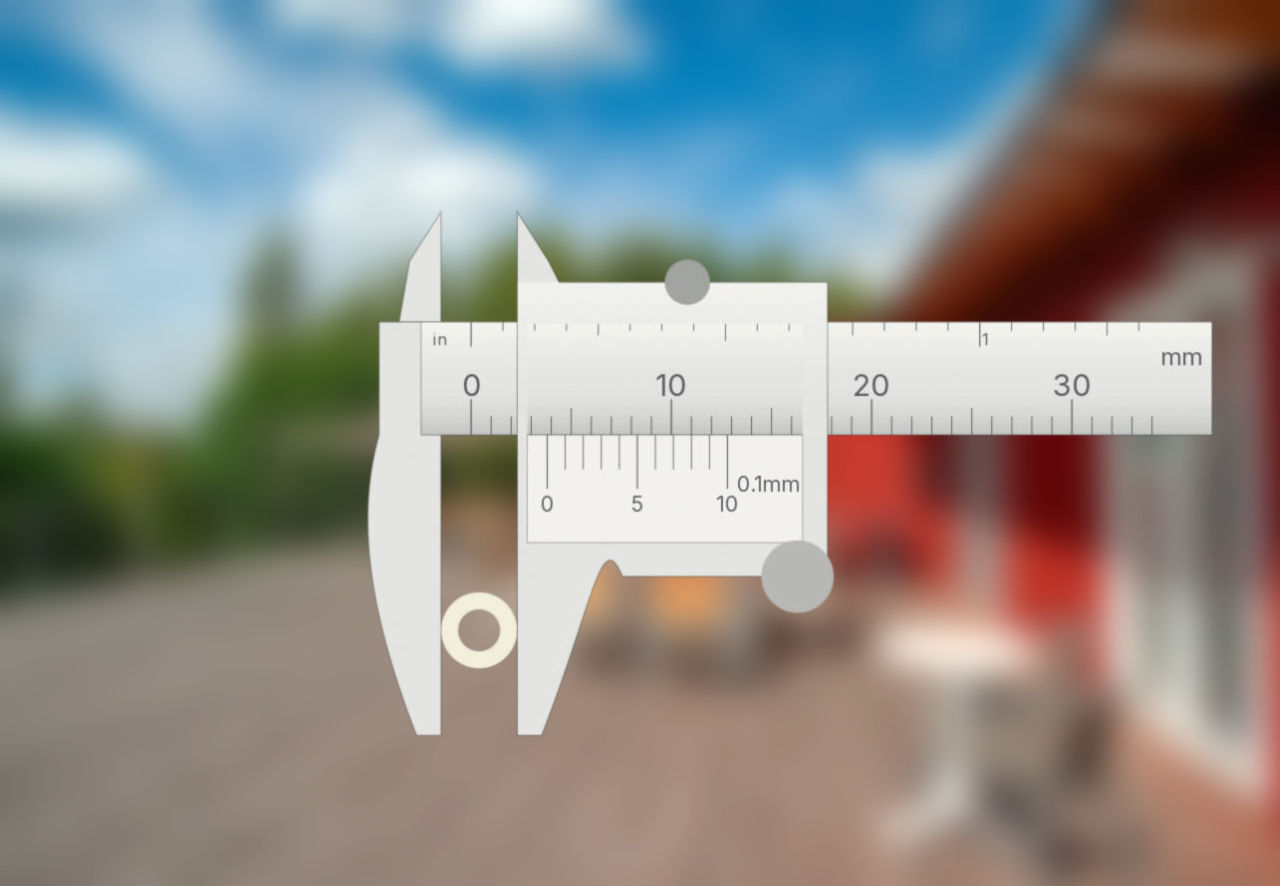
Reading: 3.8 (mm)
